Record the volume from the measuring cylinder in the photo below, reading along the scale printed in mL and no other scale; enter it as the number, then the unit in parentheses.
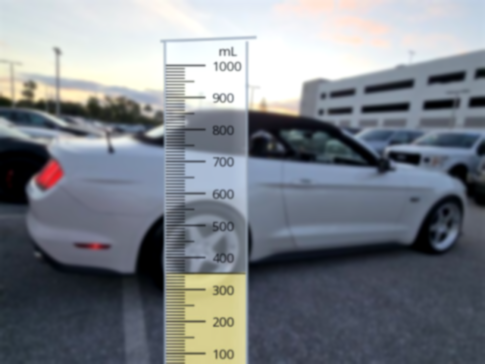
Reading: 350 (mL)
